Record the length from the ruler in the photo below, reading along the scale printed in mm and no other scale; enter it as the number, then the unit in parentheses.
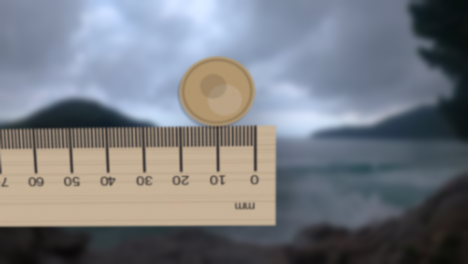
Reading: 20 (mm)
